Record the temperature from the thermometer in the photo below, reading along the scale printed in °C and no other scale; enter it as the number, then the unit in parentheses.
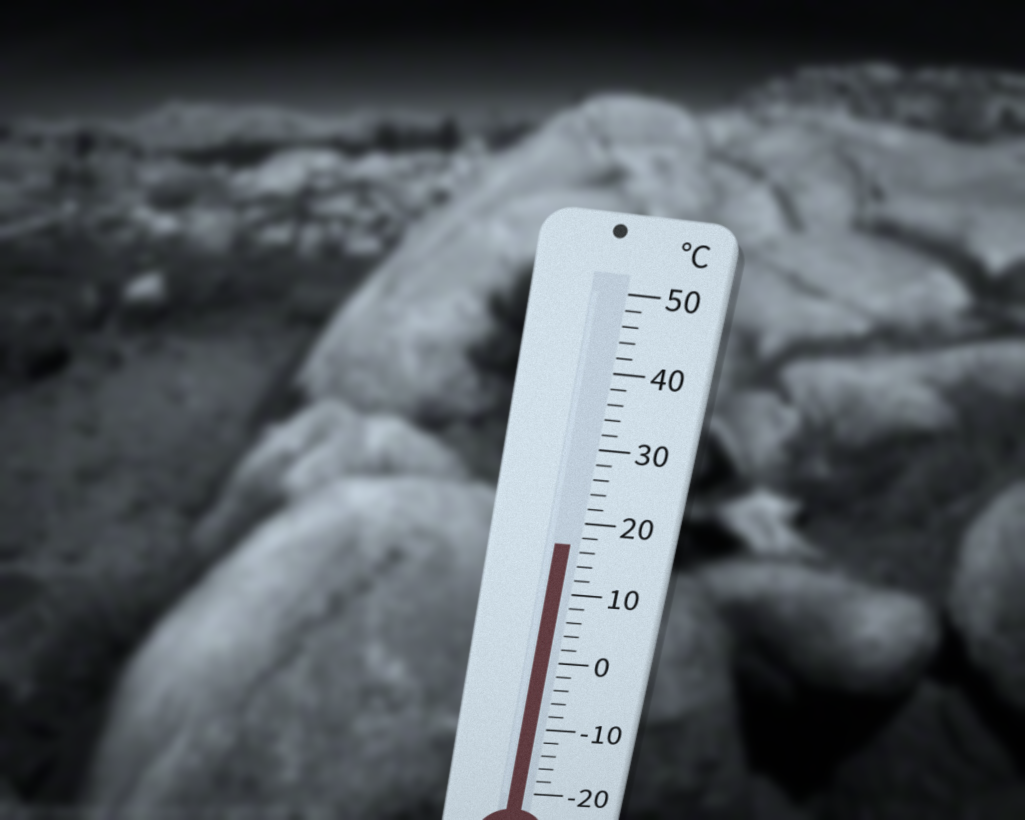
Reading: 17 (°C)
